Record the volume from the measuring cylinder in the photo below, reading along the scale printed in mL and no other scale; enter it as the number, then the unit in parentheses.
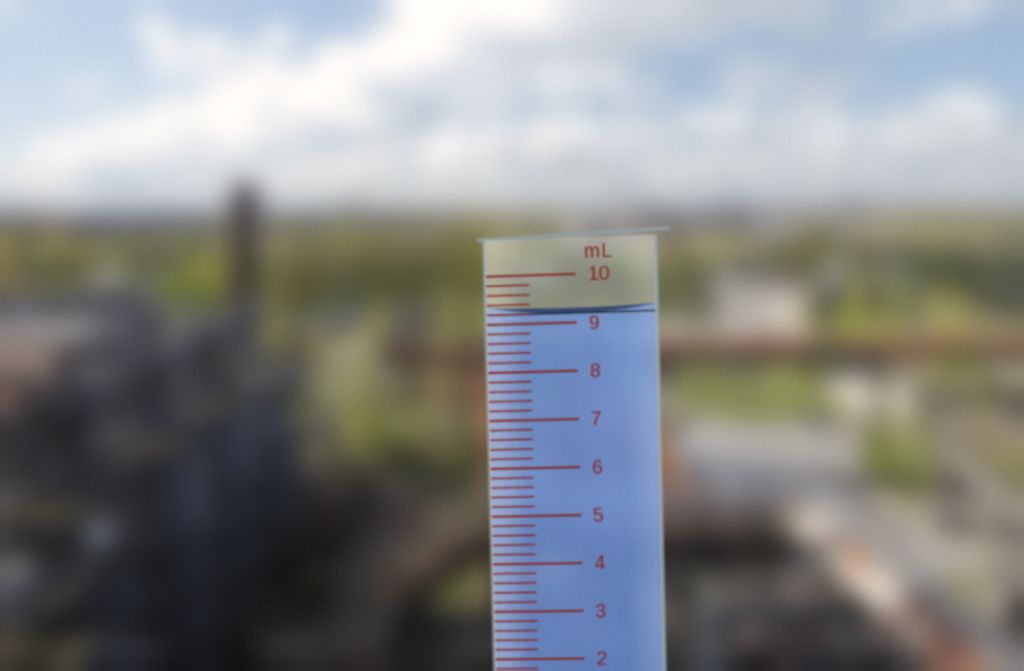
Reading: 9.2 (mL)
